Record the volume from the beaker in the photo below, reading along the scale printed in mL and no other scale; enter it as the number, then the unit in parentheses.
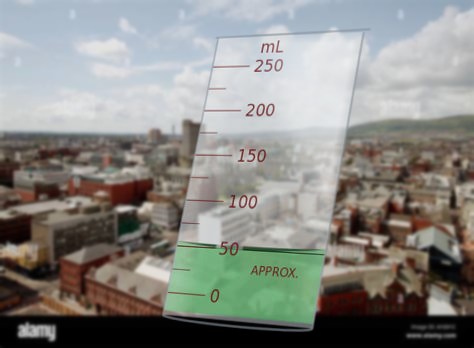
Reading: 50 (mL)
